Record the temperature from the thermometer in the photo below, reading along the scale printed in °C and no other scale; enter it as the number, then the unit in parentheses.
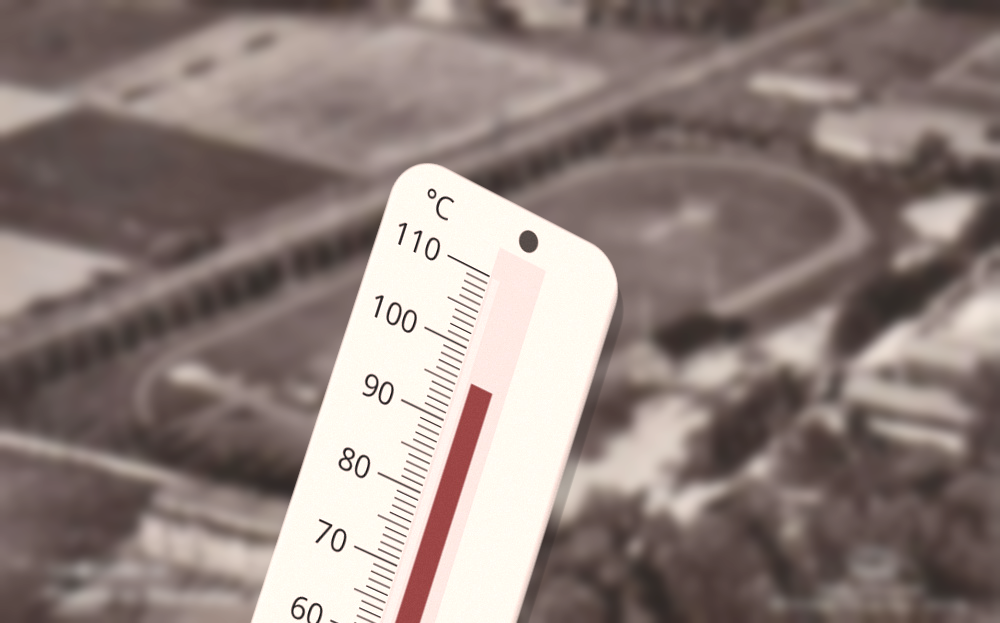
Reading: 96 (°C)
